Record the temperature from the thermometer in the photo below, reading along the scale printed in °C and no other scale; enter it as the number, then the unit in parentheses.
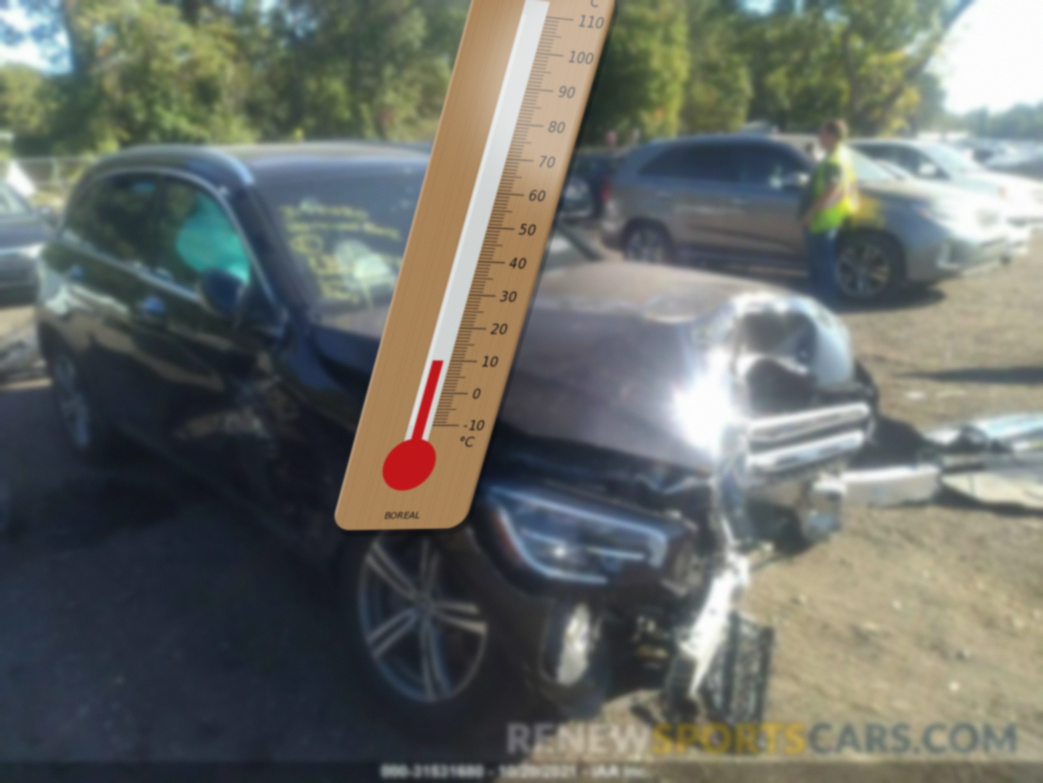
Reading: 10 (°C)
